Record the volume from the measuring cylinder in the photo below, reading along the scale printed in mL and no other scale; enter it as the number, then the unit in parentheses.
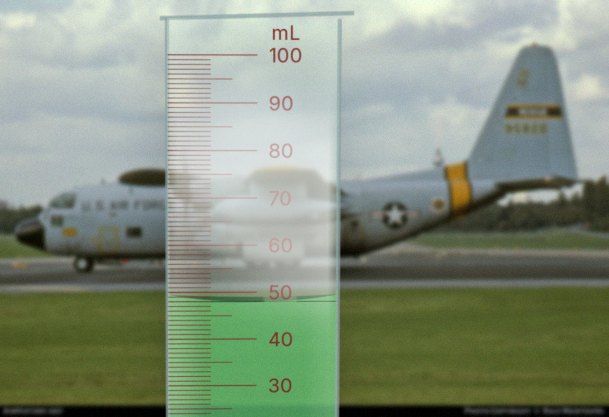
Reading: 48 (mL)
